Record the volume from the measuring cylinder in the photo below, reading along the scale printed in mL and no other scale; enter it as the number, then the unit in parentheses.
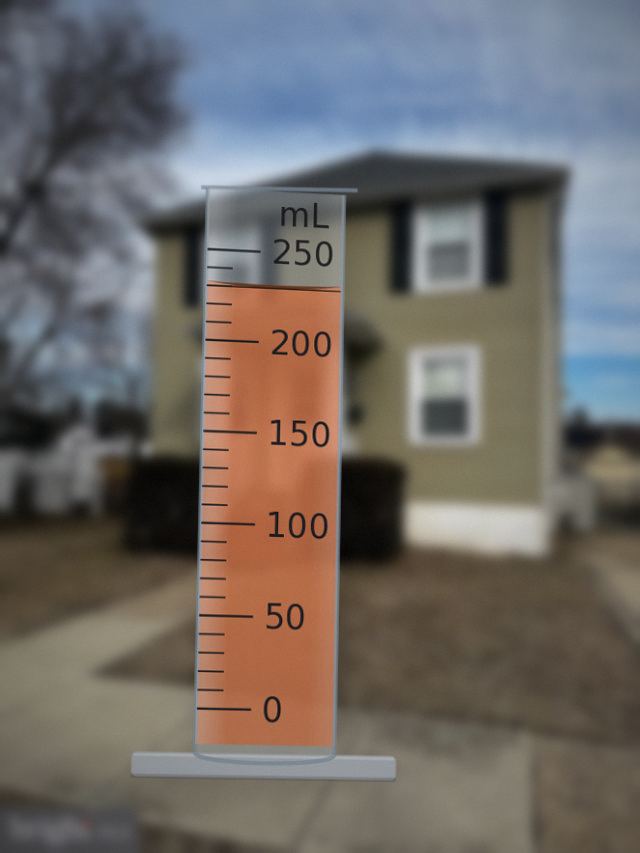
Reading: 230 (mL)
